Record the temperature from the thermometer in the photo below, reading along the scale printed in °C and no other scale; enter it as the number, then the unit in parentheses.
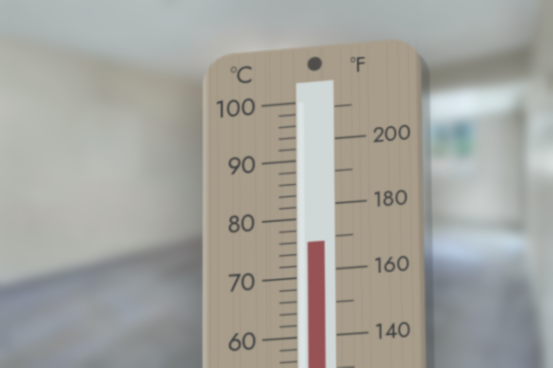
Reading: 76 (°C)
